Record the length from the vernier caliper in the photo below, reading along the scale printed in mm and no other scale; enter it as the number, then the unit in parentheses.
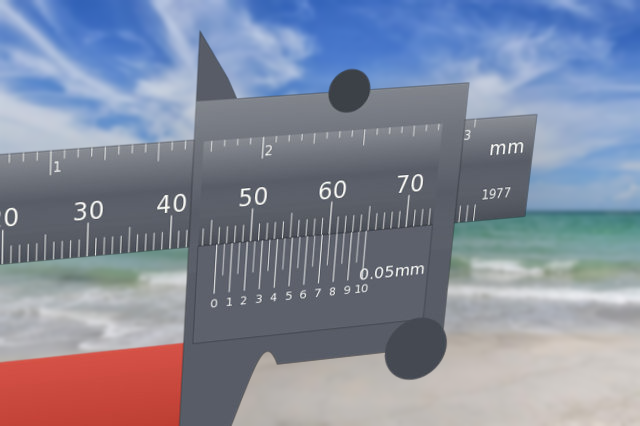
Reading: 45.8 (mm)
